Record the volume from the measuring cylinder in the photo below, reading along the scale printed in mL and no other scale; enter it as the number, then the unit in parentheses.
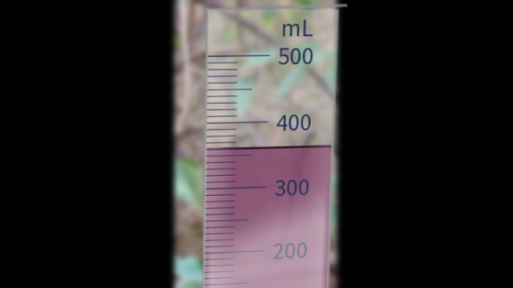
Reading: 360 (mL)
